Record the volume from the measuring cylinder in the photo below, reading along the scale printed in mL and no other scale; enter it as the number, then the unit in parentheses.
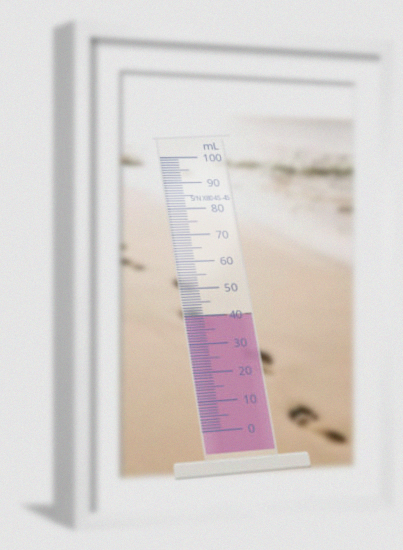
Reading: 40 (mL)
